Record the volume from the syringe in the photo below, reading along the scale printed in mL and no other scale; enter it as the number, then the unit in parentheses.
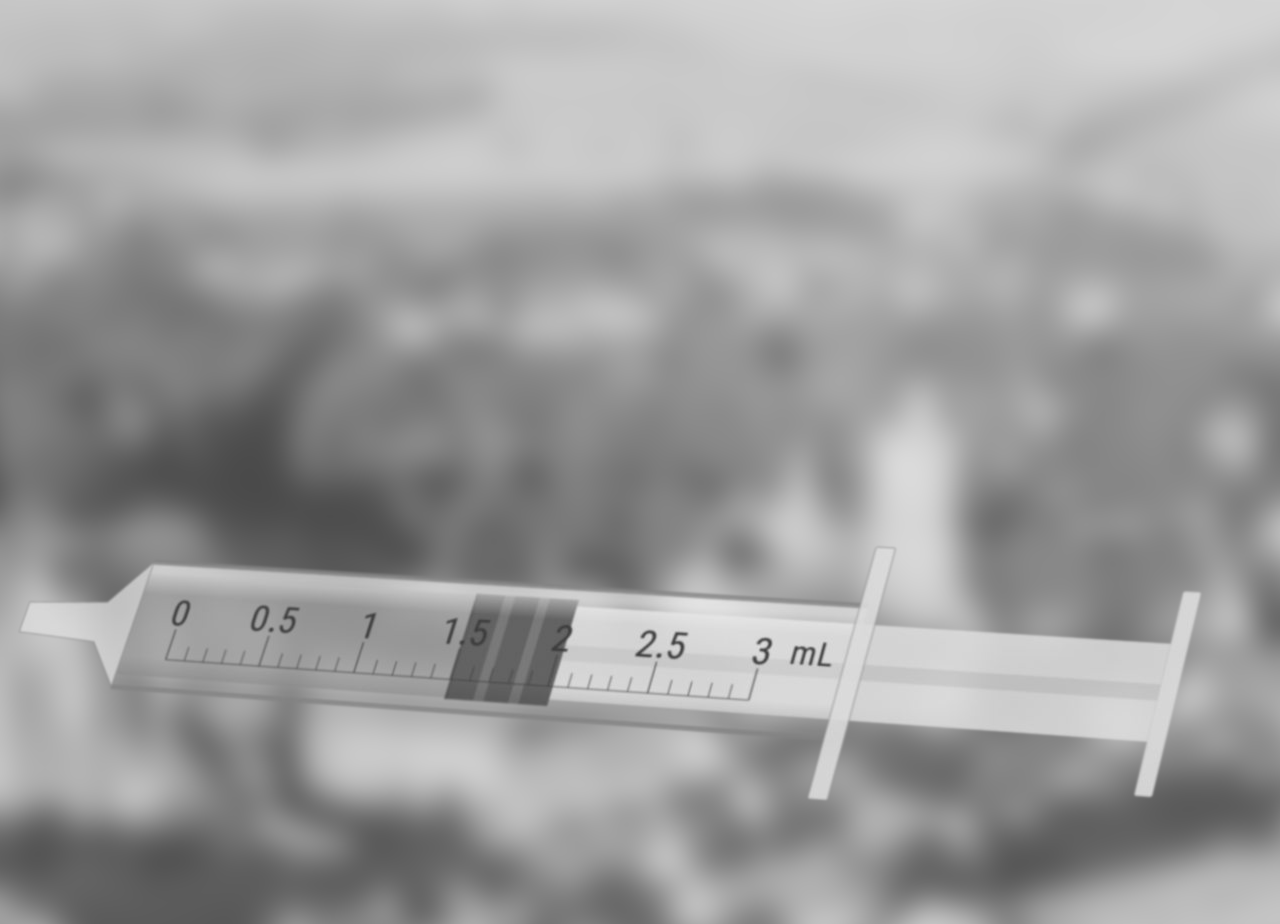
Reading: 1.5 (mL)
